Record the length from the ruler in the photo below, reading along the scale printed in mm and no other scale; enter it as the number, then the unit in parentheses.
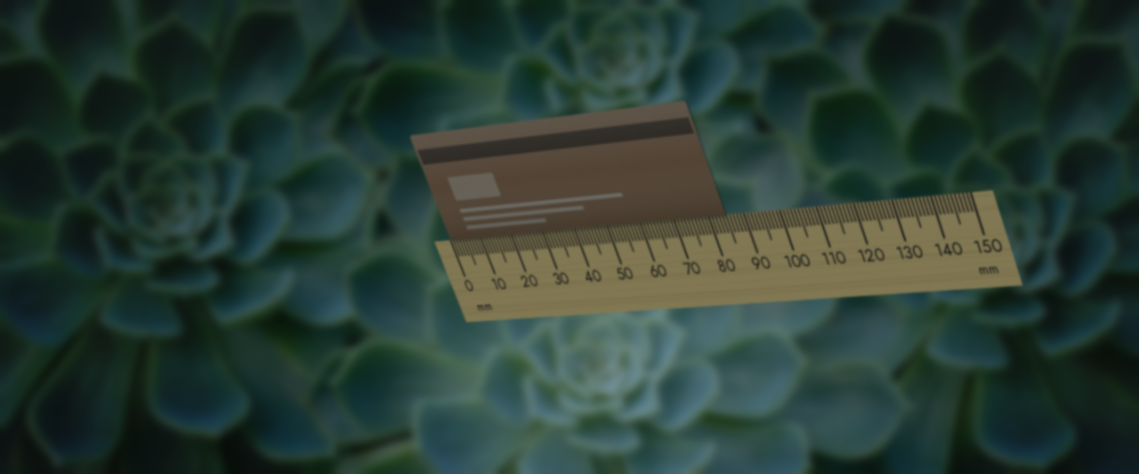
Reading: 85 (mm)
